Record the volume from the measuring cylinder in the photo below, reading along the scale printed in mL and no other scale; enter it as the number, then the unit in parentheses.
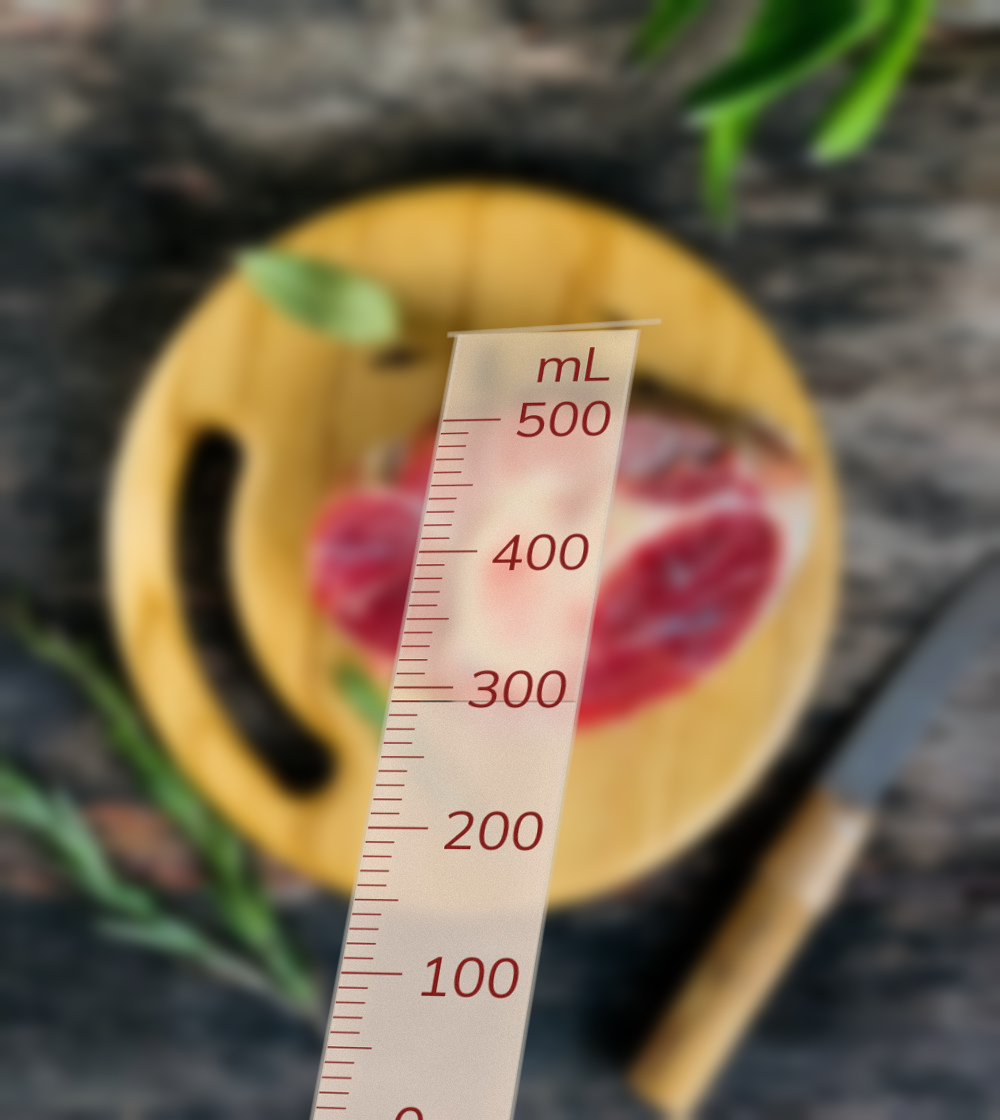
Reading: 290 (mL)
